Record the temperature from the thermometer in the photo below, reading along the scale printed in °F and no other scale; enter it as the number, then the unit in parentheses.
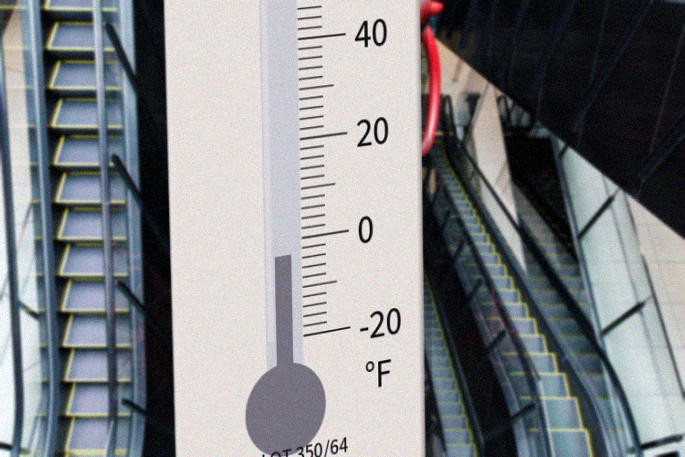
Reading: -3 (°F)
